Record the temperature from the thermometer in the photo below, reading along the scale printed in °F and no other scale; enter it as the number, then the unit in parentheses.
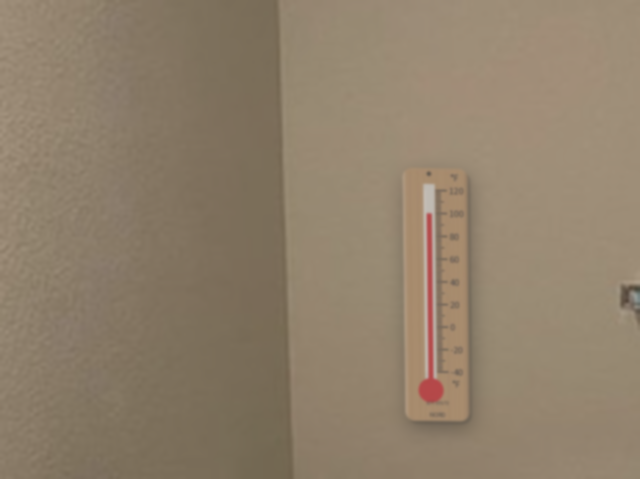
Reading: 100 (°F)
